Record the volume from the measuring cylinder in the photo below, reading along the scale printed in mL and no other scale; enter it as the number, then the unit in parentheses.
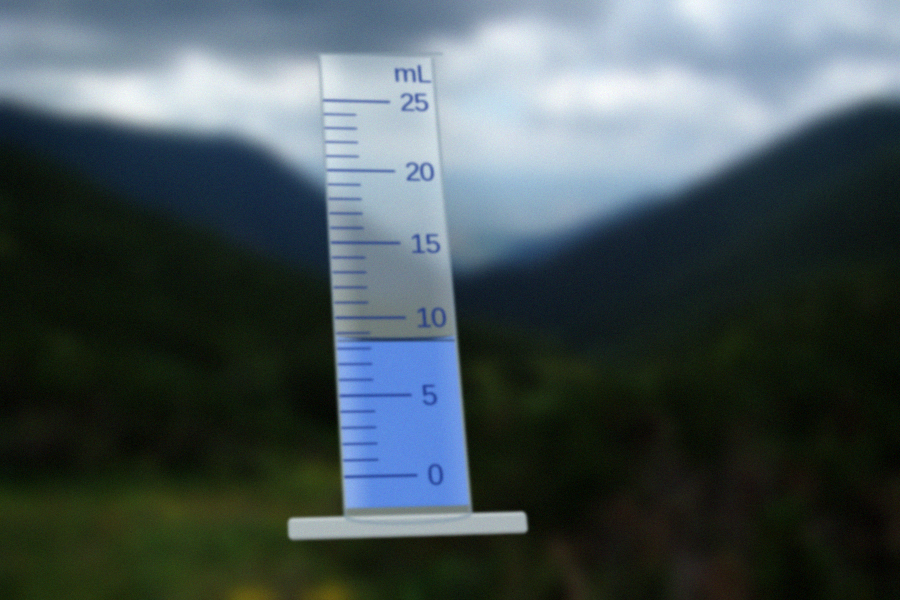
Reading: 8.5 (mL)
